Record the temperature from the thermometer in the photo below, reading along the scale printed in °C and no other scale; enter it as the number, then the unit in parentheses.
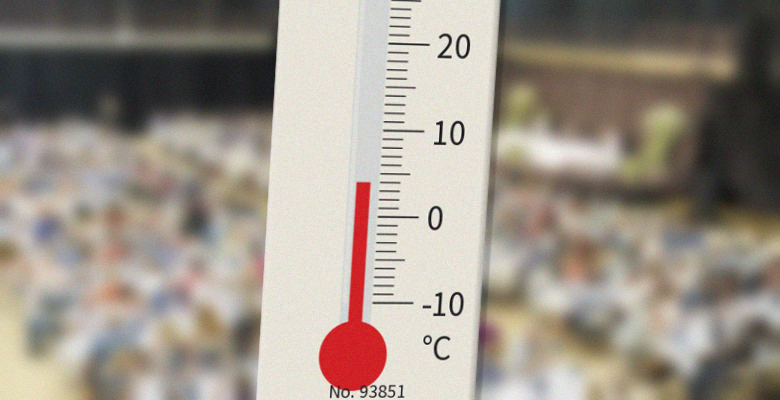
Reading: 4 (°C)
